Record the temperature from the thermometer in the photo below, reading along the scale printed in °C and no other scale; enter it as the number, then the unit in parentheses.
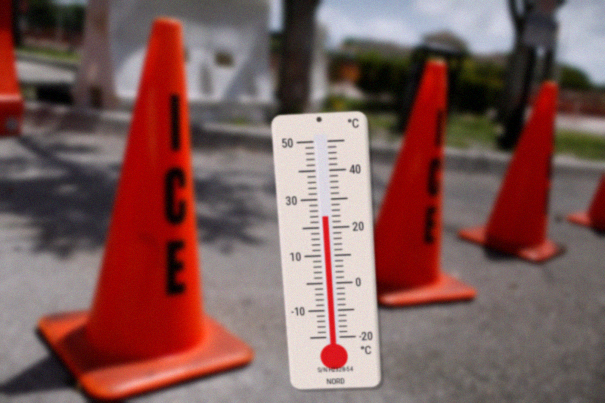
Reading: 24 (°C)
